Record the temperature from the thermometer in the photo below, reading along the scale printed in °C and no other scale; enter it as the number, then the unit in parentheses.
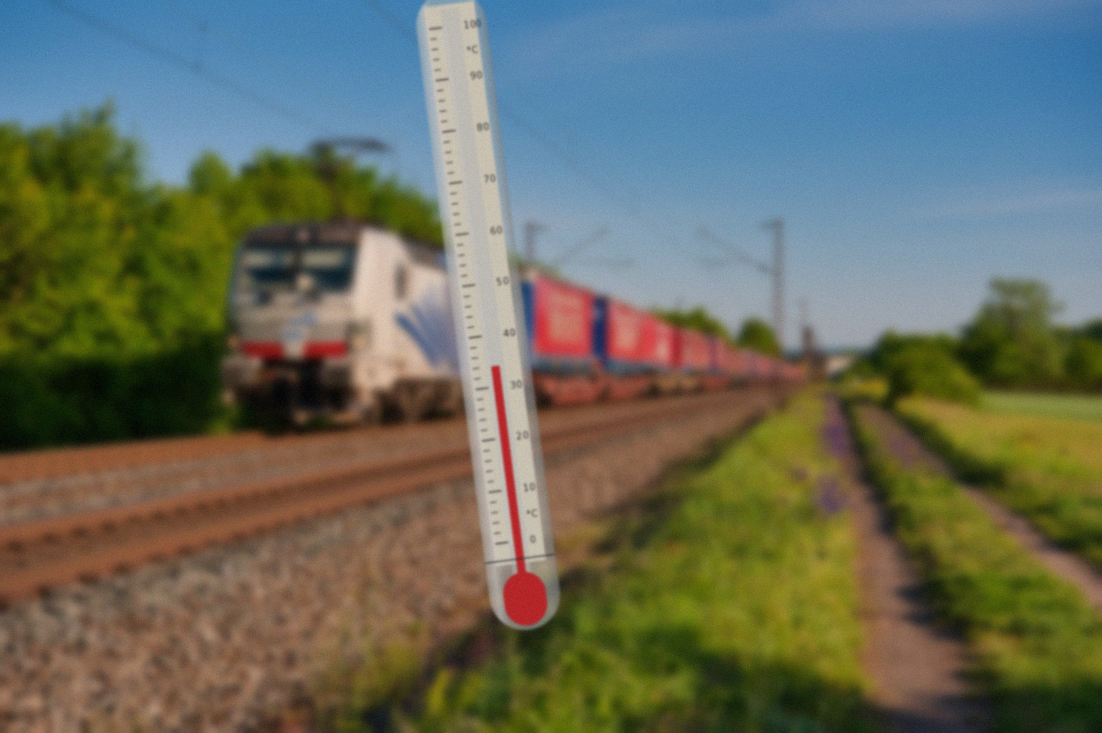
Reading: 34 (°C)
